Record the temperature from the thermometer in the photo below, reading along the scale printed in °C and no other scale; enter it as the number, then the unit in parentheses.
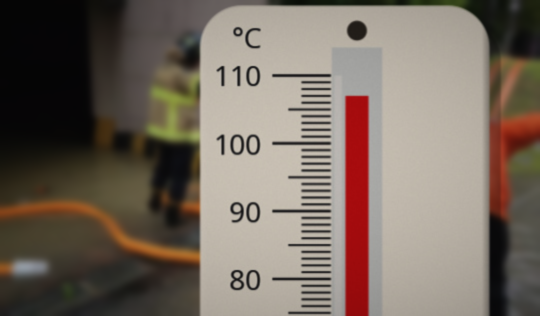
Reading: 107 (°C)
